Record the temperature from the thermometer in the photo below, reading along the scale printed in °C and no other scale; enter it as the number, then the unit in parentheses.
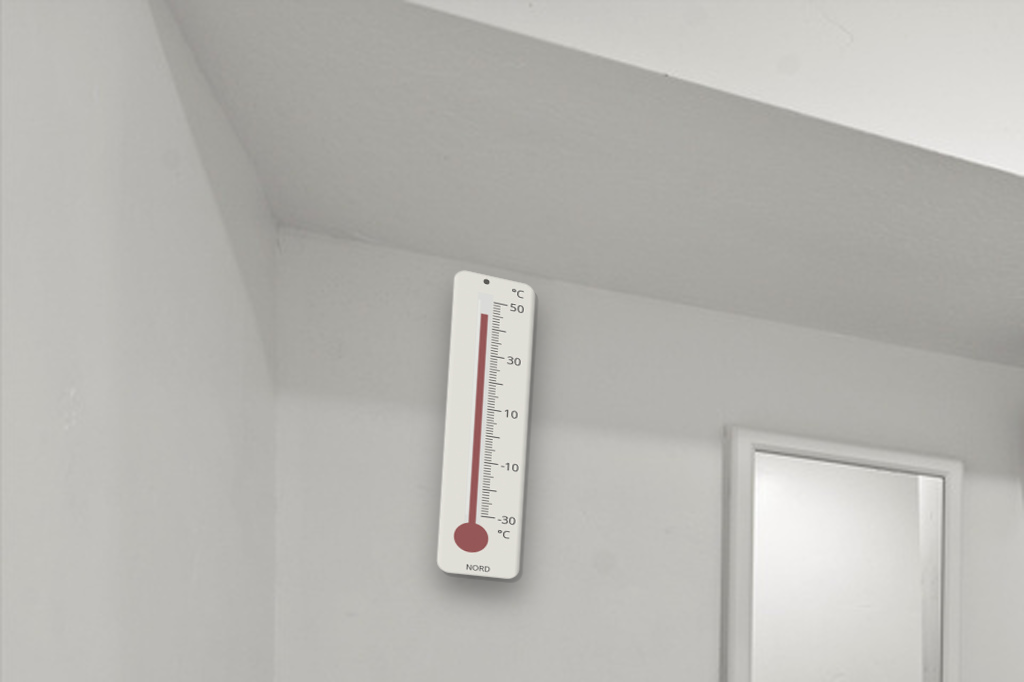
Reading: 45 (°C)
